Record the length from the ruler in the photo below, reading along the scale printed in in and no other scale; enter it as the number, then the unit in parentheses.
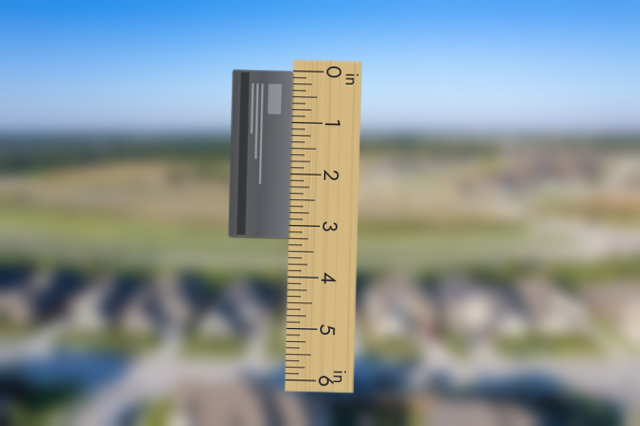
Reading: 3.25 (in)
